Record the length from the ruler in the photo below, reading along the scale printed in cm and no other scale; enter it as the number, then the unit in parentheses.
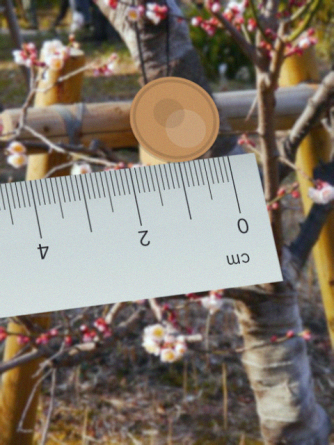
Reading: 1.8 (cm)
